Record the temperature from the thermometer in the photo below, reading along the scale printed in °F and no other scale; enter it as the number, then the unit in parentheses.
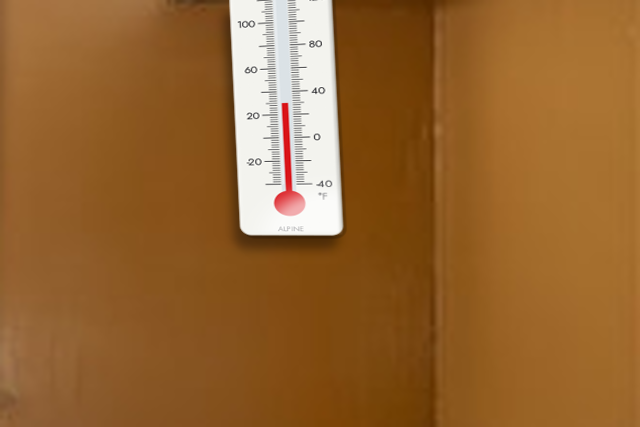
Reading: 30 (°F)
